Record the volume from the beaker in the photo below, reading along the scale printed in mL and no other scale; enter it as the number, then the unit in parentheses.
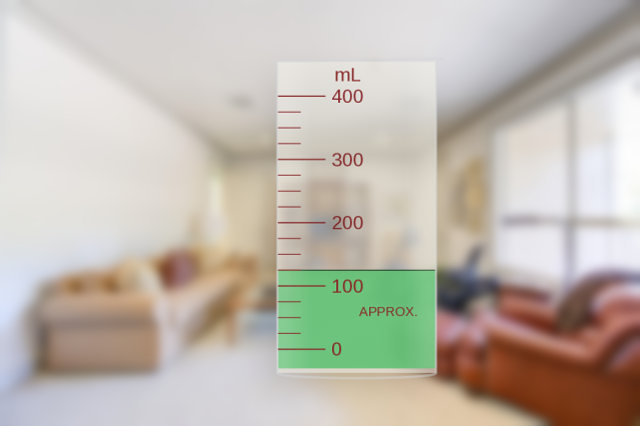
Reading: 125 (mL)
